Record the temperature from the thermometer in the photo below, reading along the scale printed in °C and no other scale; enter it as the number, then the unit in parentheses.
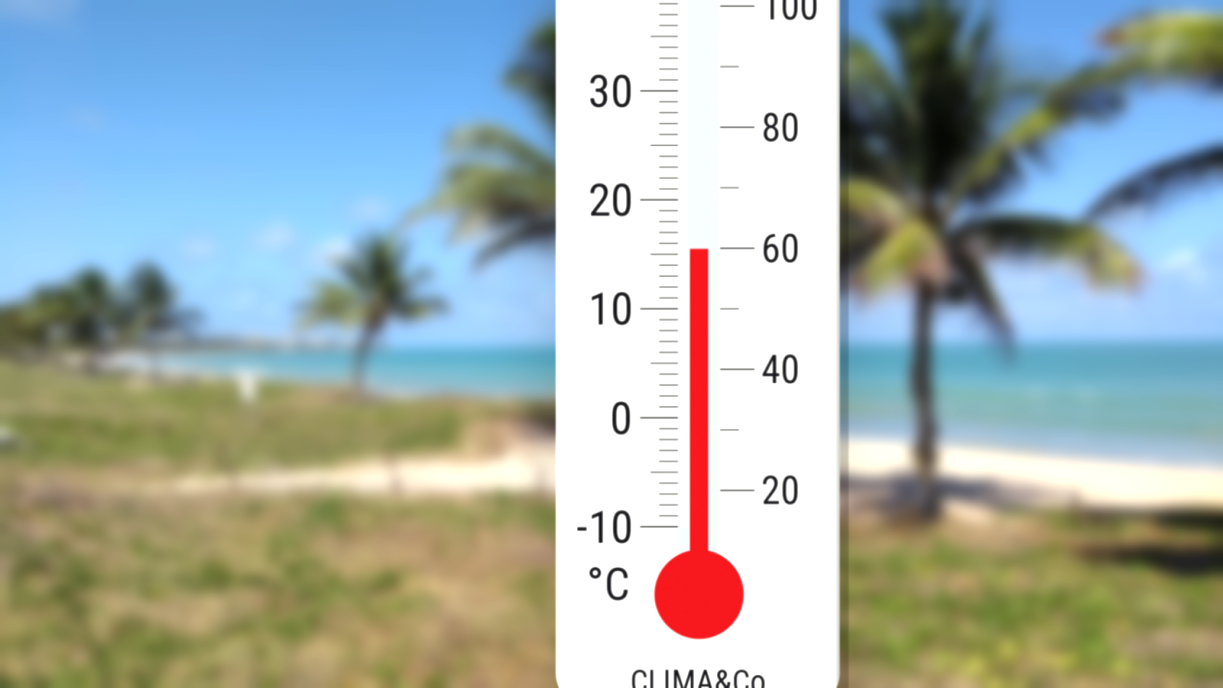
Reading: 15.5 (°C)
